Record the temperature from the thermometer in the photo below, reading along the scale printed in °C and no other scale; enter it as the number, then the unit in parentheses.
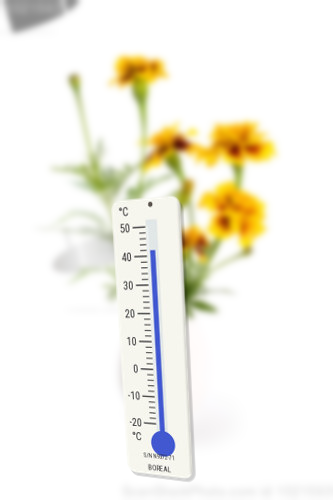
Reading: 42 (°C)
